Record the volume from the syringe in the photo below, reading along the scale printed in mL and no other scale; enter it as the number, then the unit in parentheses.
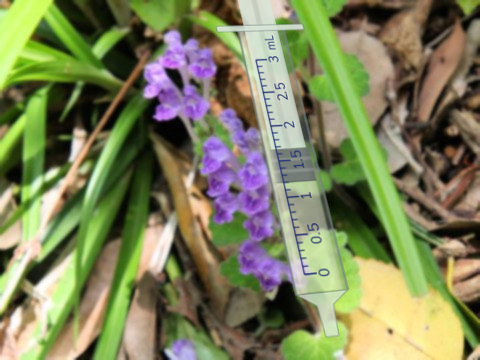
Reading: 1.2 (mL)
